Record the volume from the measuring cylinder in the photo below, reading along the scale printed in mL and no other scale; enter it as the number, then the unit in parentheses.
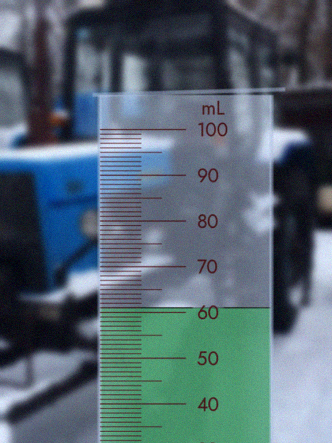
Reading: 61 (mL)
